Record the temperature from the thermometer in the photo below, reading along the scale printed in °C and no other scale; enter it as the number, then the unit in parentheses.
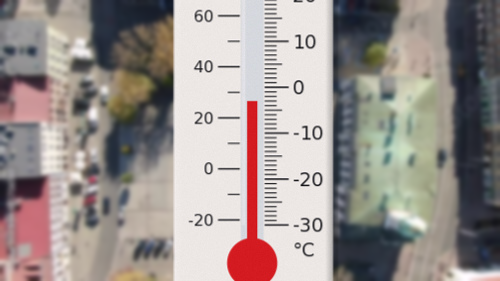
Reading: -3 (°C)
